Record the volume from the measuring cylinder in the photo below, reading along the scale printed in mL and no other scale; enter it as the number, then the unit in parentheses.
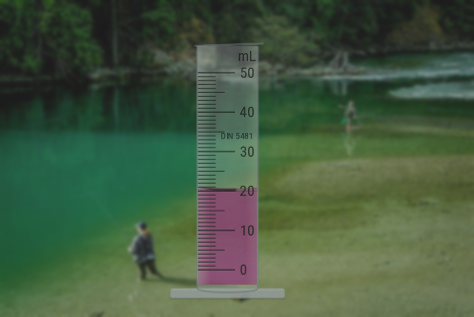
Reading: 20 (mL)
